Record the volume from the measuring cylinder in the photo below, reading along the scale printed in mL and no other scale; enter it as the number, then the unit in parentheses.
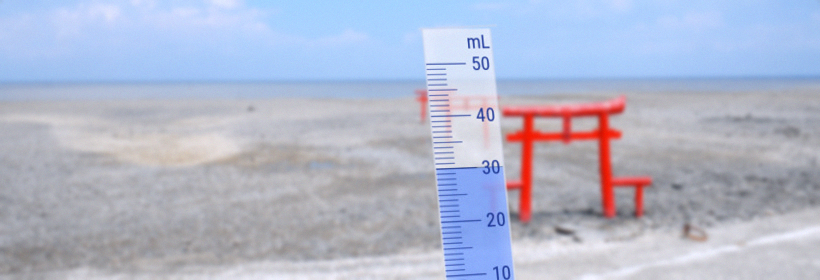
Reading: 30 (mL)
